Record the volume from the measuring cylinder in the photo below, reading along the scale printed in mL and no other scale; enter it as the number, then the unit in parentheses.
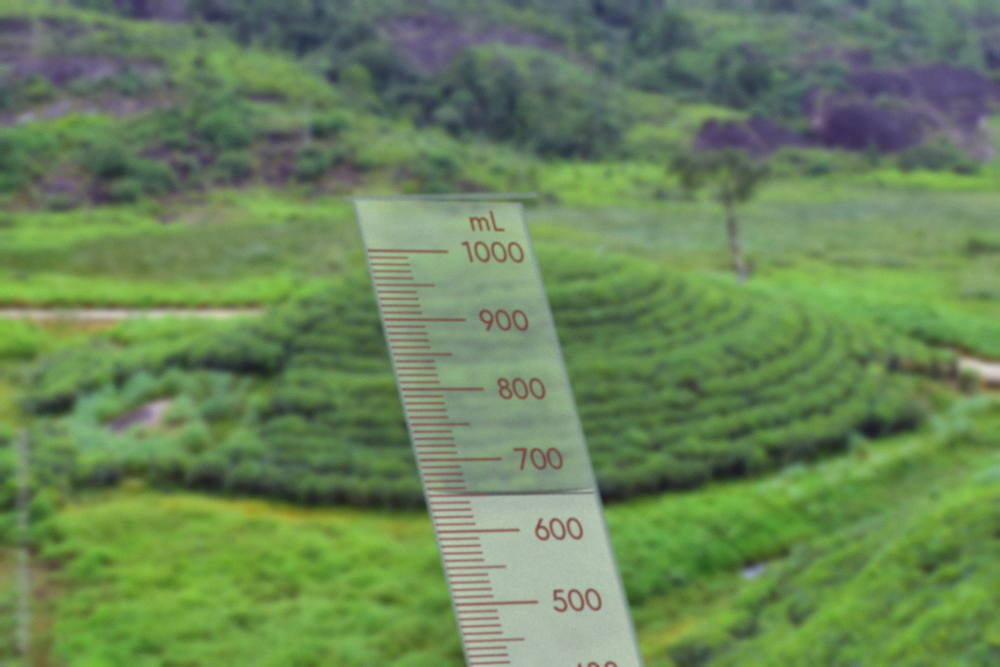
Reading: 650 (mL)
